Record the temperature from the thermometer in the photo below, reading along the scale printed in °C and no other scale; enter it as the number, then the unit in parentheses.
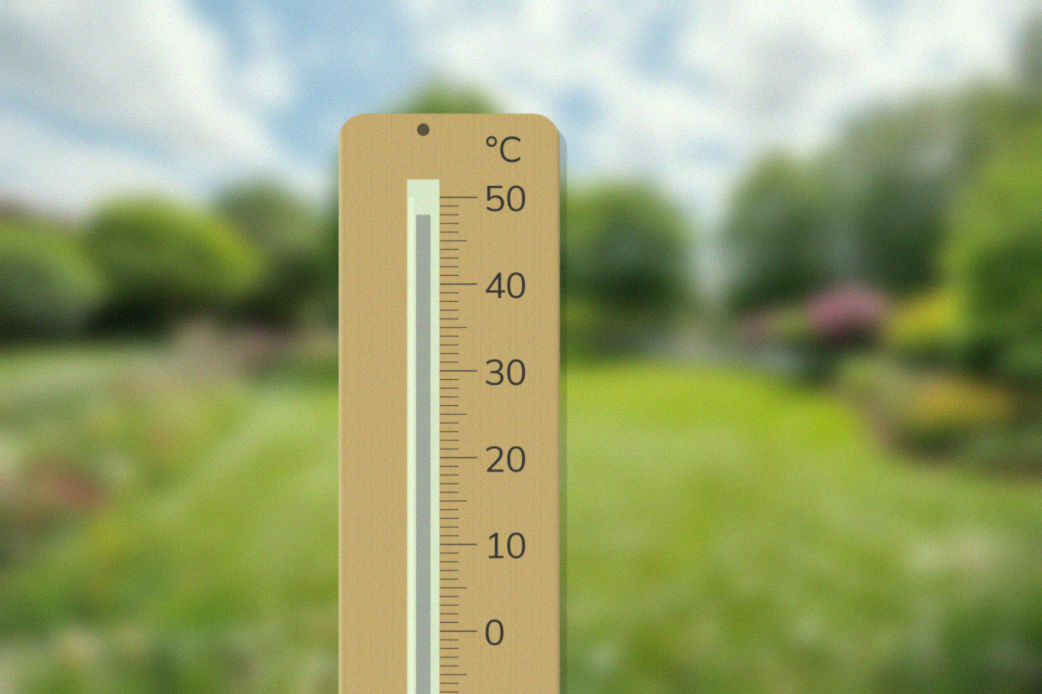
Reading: 48 (°C)
